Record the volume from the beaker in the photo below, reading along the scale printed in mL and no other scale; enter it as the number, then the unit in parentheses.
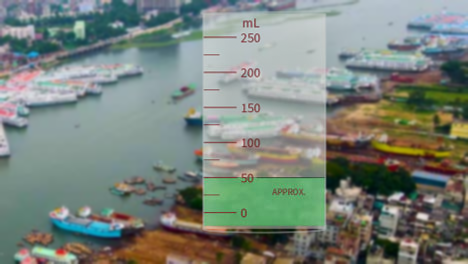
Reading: 50 (mL)
